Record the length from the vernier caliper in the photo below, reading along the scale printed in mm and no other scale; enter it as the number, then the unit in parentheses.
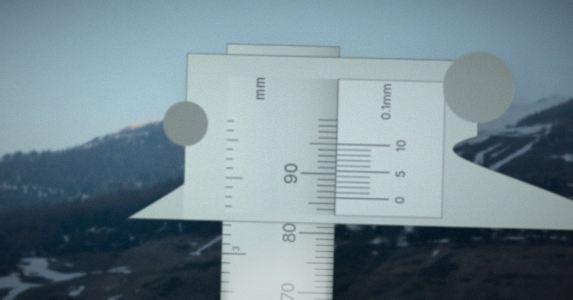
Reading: 86.0 (mm)
